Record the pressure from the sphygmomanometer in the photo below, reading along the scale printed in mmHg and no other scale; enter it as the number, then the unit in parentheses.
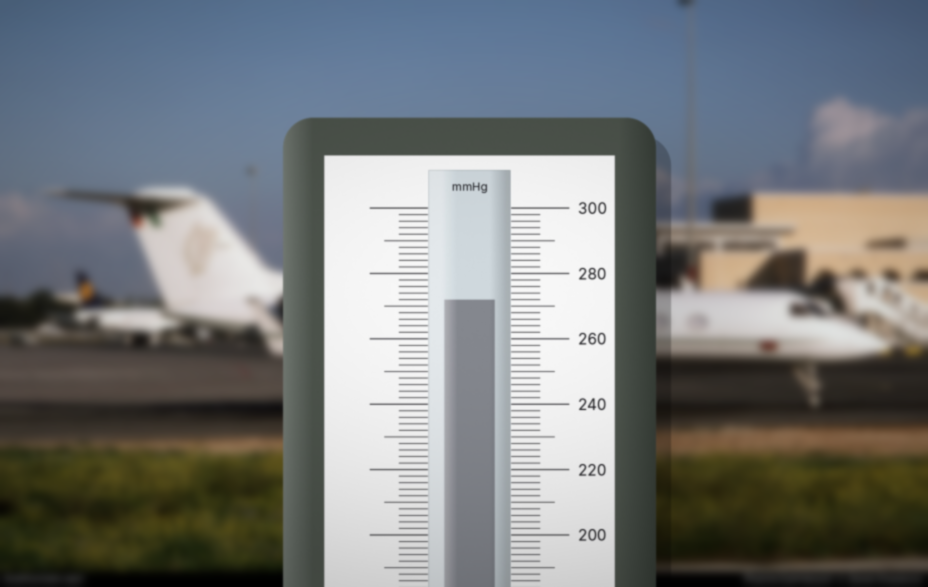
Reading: 272 (mmHg)
